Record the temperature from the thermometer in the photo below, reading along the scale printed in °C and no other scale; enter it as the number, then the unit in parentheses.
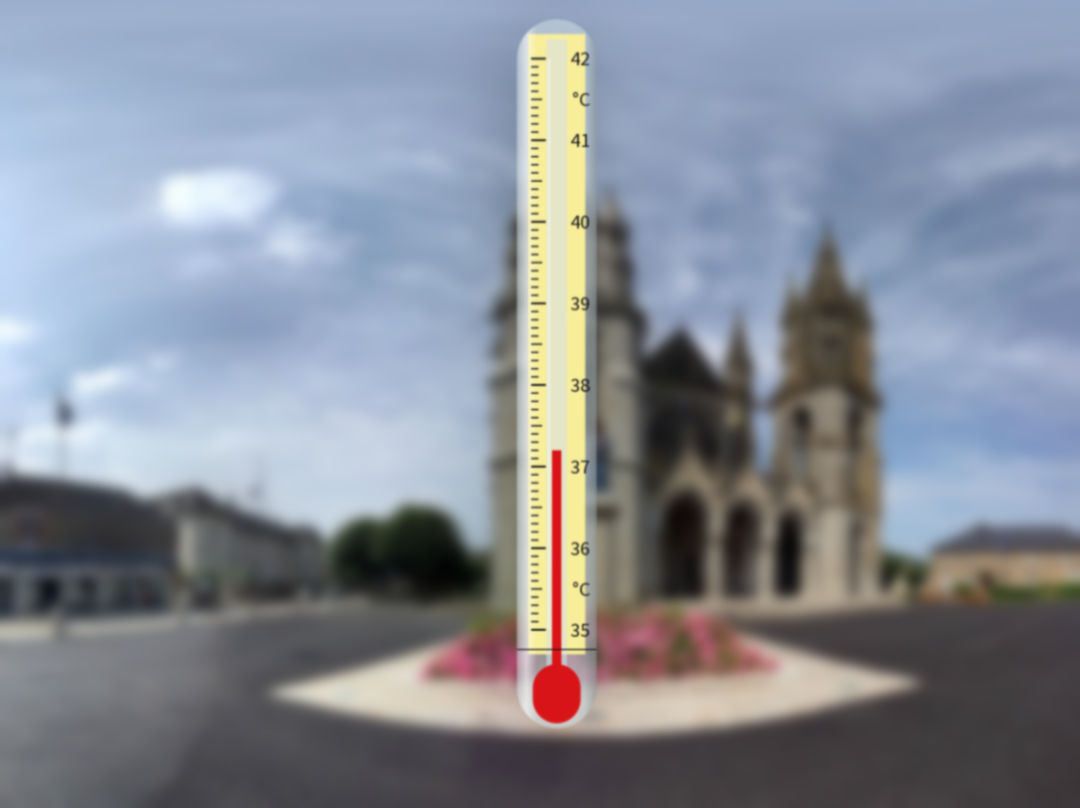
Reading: 37.2 (°C)
